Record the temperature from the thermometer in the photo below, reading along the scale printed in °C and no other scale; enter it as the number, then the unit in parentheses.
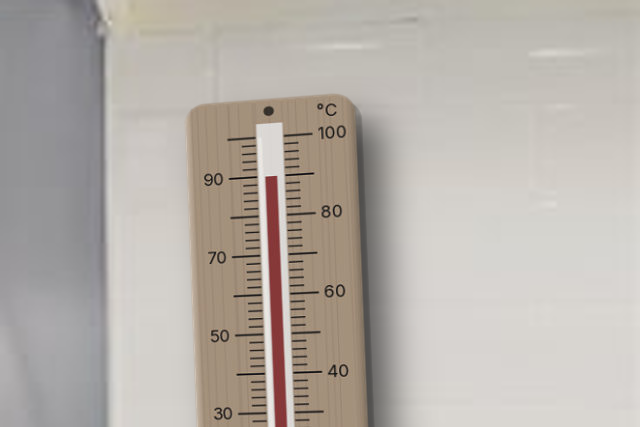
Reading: 90 (°C)
